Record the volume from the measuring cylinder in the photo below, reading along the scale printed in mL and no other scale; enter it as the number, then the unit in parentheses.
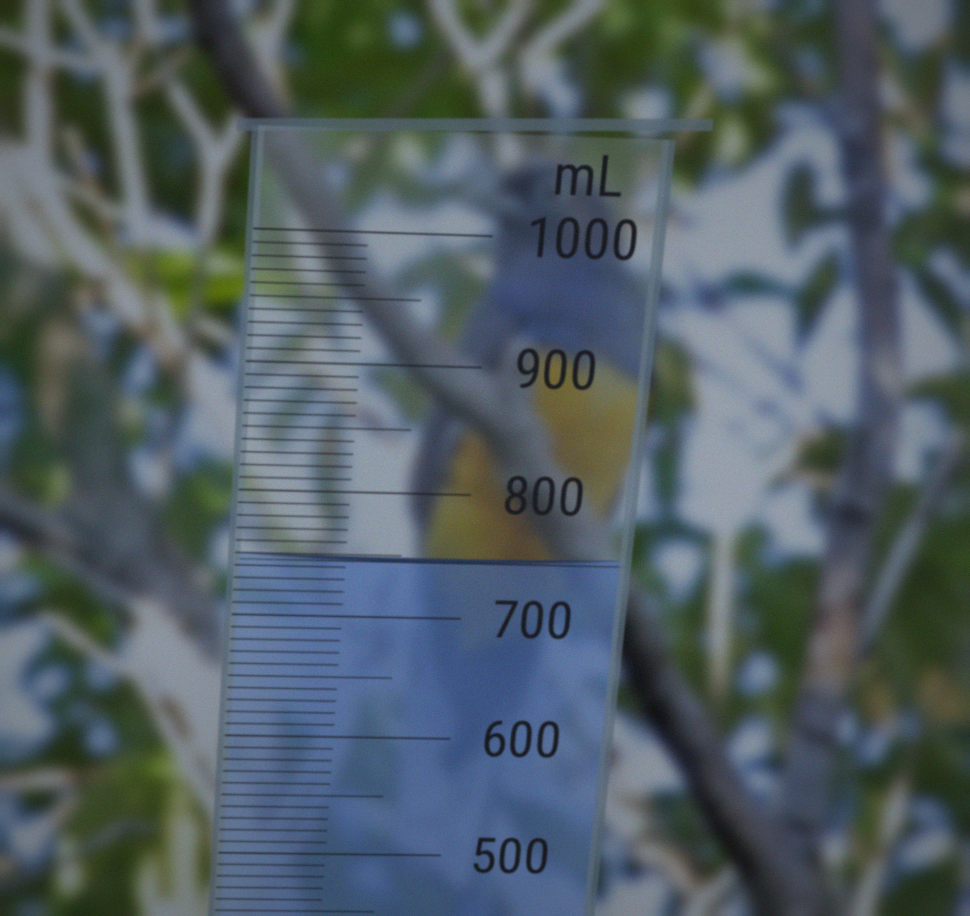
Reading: 745 (mL)
